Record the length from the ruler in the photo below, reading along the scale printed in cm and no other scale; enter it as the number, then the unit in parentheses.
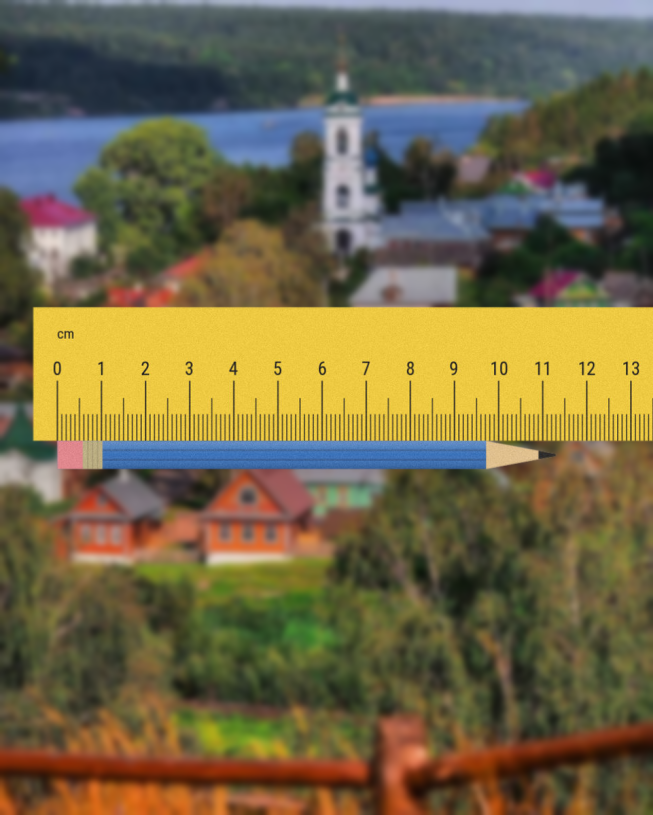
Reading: 11.3 (cm)
